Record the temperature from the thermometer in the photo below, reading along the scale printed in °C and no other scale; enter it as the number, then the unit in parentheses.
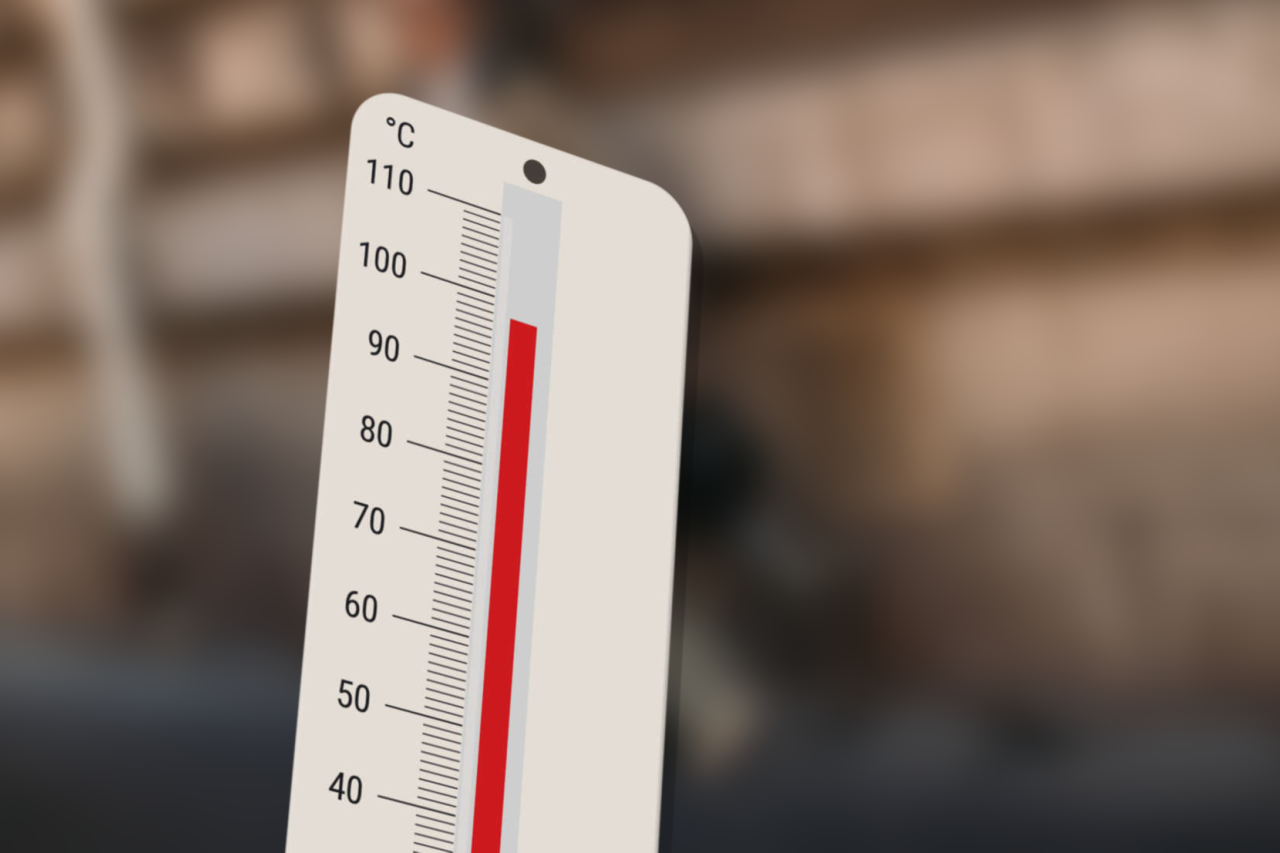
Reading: 98 (°C)
